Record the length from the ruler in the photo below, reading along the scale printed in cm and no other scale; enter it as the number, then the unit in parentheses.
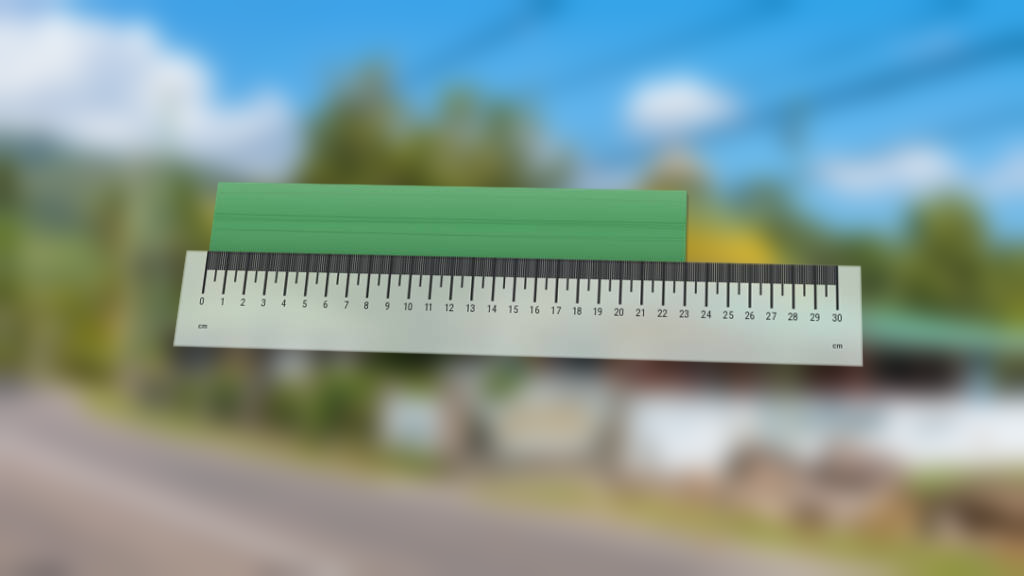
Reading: 23 (cm)
